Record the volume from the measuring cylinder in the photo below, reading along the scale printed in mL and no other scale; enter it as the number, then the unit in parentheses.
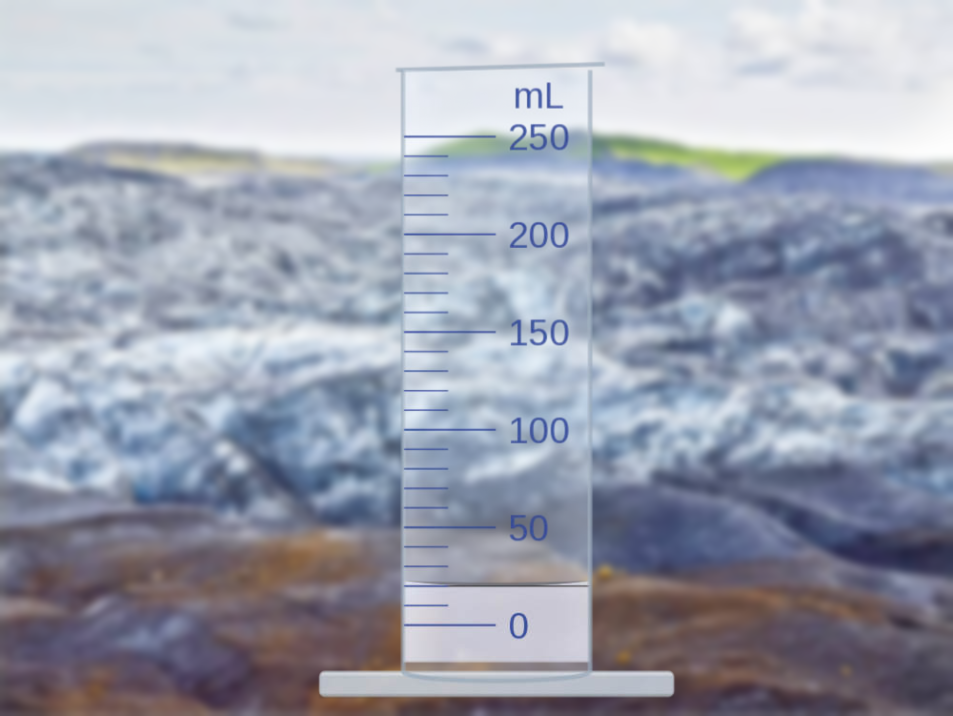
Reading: 20 (mL)
